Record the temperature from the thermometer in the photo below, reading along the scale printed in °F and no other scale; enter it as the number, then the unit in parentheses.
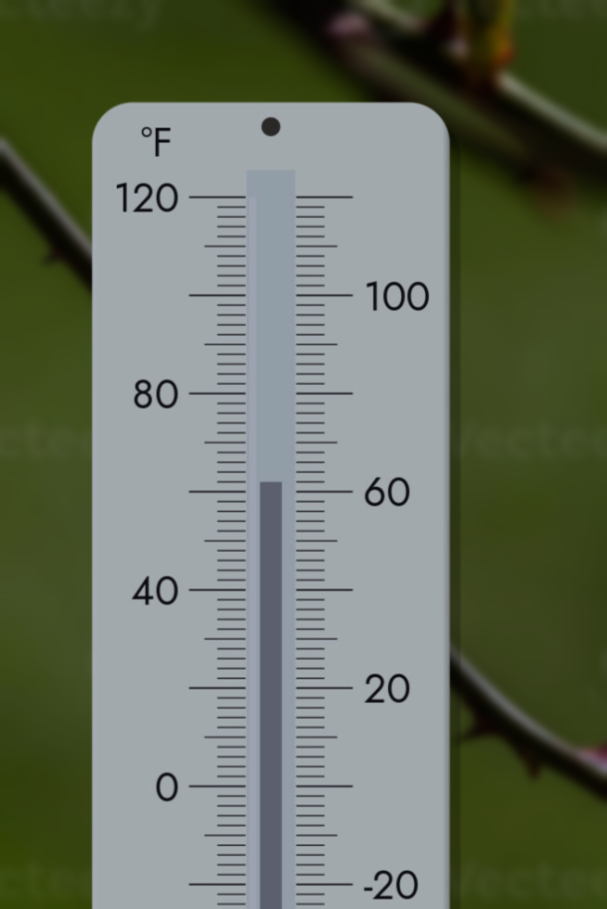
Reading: 62 (°F)
